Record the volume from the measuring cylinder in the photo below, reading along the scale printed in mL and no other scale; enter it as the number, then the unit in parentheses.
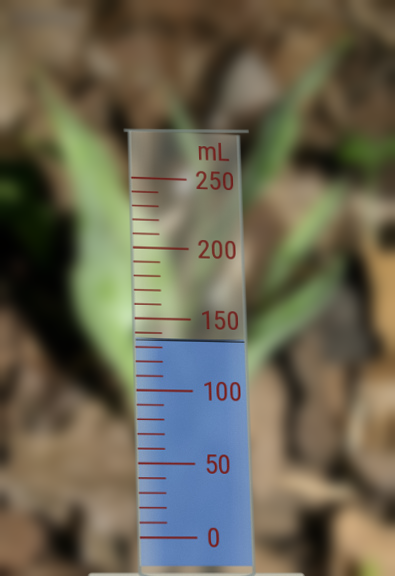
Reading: 135 (mL)
